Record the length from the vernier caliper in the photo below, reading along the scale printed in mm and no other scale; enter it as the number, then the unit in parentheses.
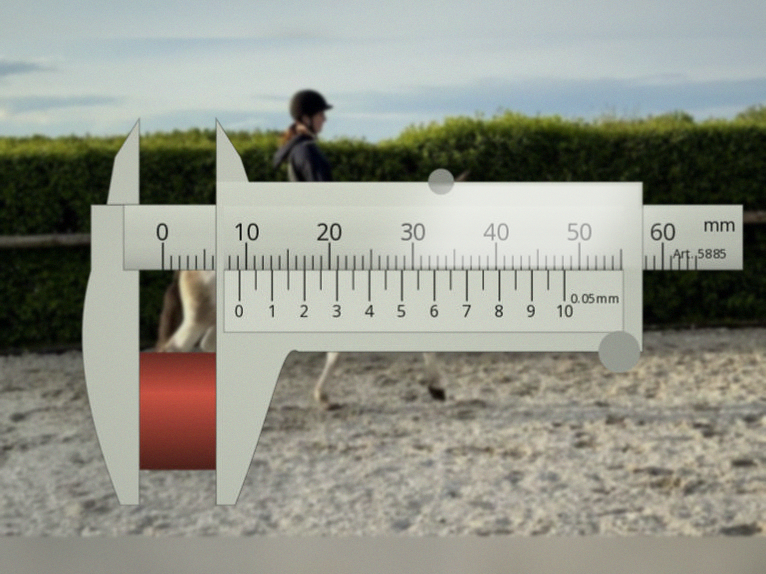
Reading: 9.2 (mm)
